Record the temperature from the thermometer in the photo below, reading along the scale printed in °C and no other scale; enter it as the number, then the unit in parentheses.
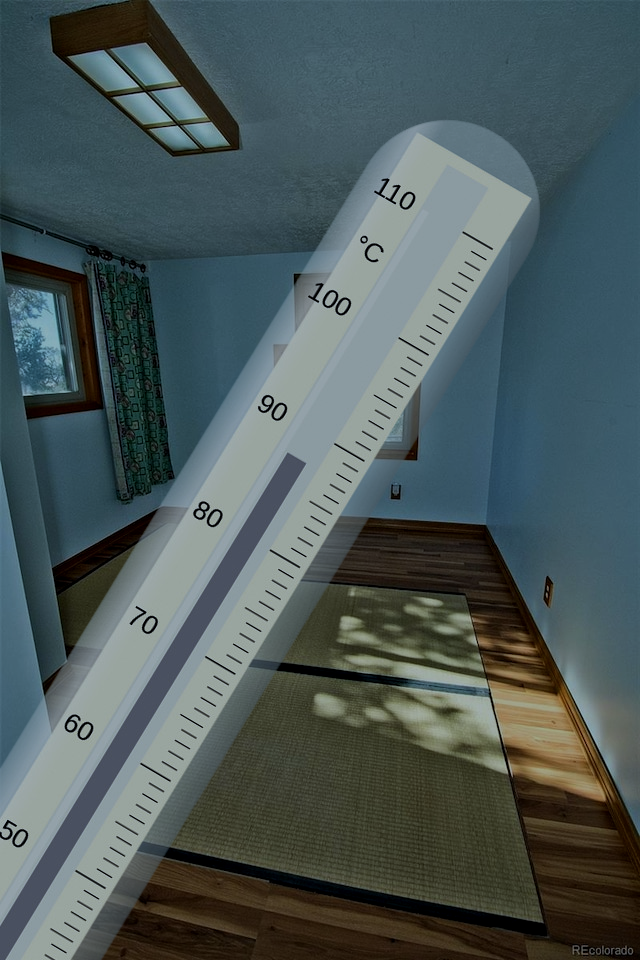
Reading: 87.5 (°C)
